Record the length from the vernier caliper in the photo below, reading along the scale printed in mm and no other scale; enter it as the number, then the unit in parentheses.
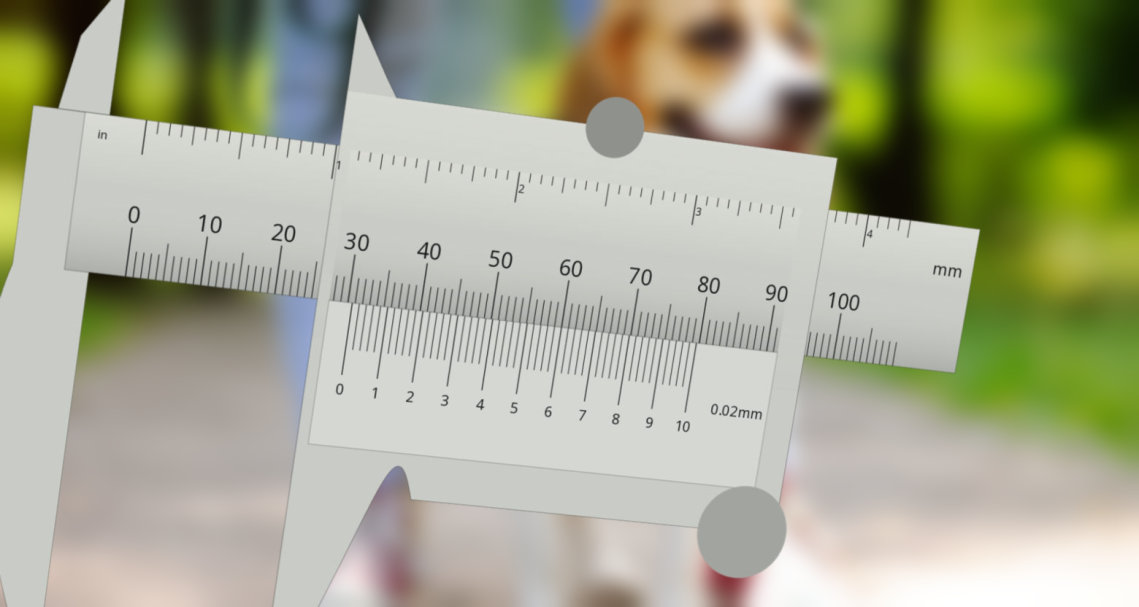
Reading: 30.6 (mm)
